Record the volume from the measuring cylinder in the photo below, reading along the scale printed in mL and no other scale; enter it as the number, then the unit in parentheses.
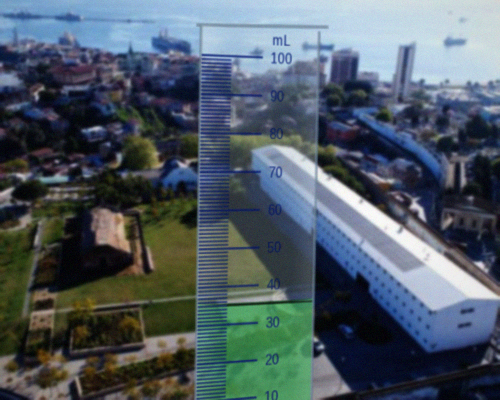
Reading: 35 (mL)
